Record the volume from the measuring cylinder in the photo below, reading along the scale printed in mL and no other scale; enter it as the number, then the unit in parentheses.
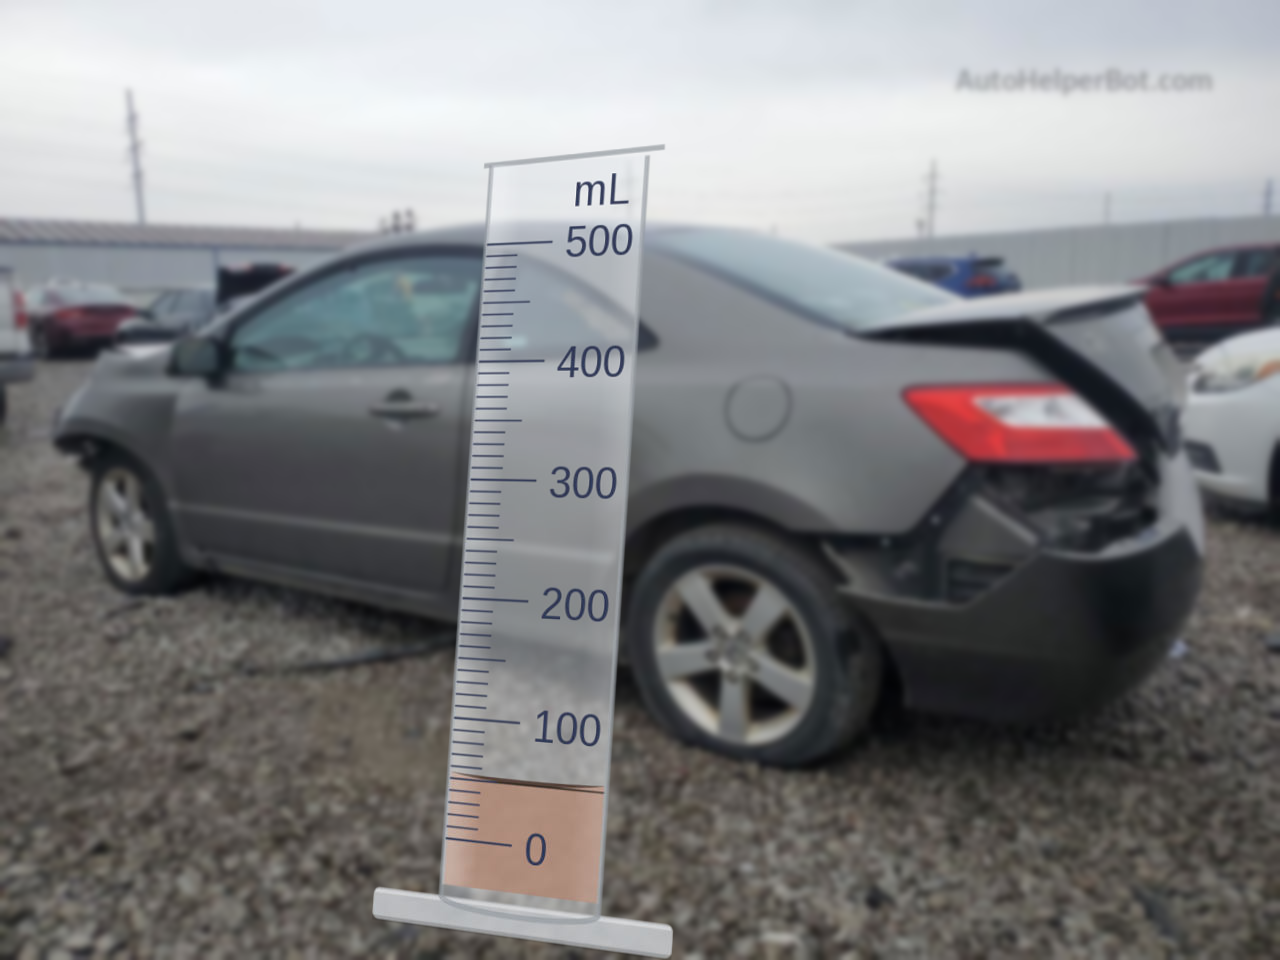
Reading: 50 (mL)
